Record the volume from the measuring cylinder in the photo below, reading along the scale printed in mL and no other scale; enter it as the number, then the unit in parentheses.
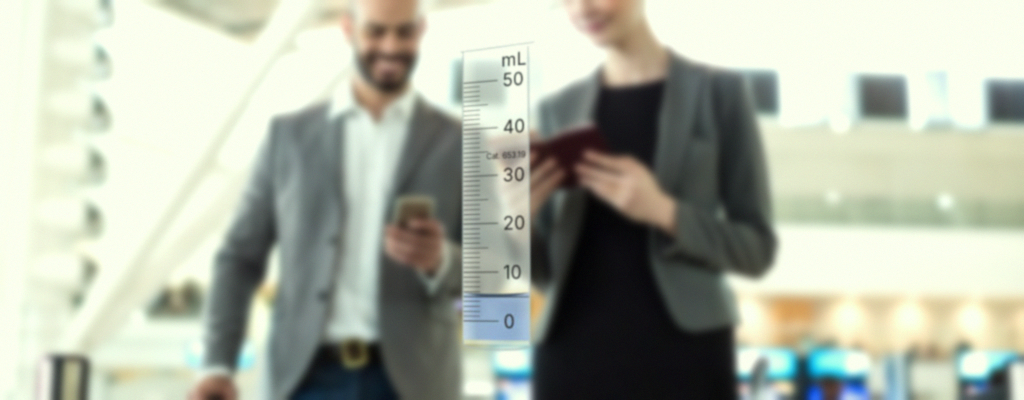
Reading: 5 (mL)
